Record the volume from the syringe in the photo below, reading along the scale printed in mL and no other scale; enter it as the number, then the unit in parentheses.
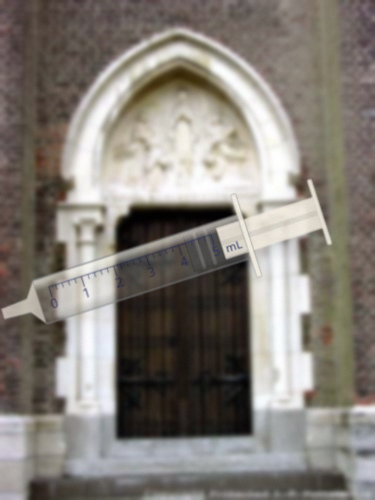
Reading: 4.2 (mL)
